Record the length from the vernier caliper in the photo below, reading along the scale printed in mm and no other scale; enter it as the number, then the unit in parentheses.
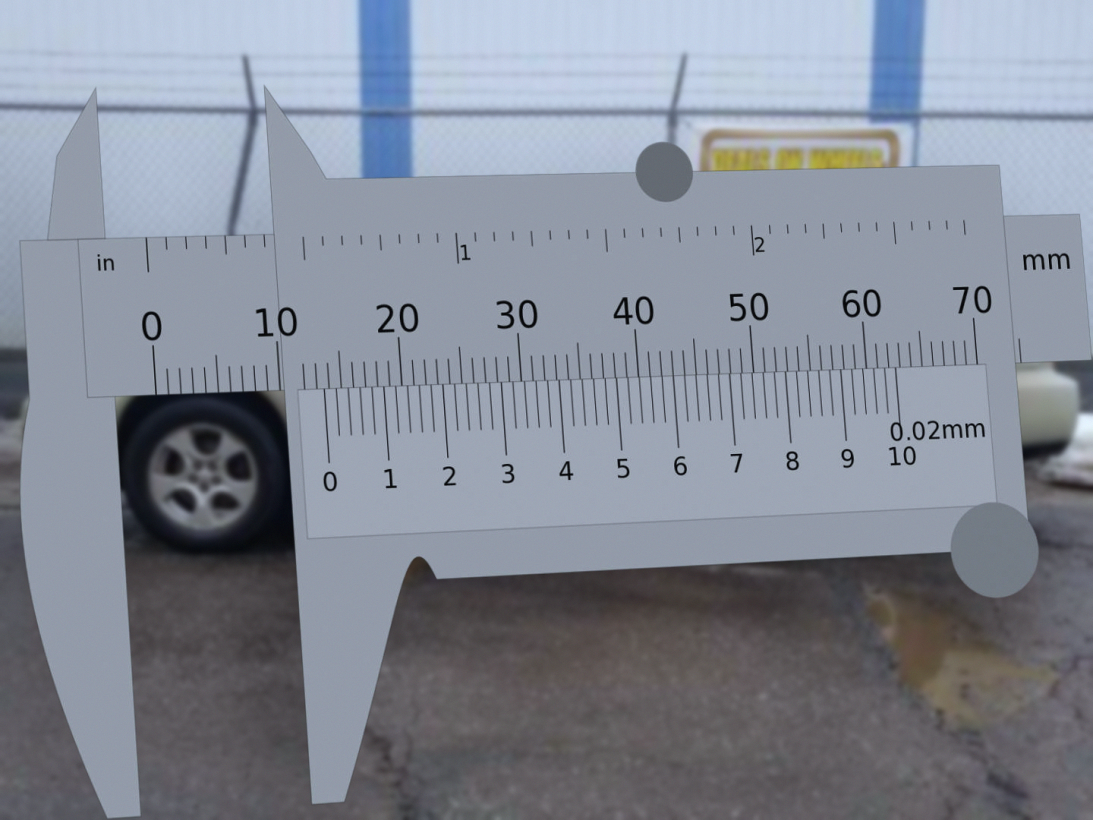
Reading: 13.6 (mm)
